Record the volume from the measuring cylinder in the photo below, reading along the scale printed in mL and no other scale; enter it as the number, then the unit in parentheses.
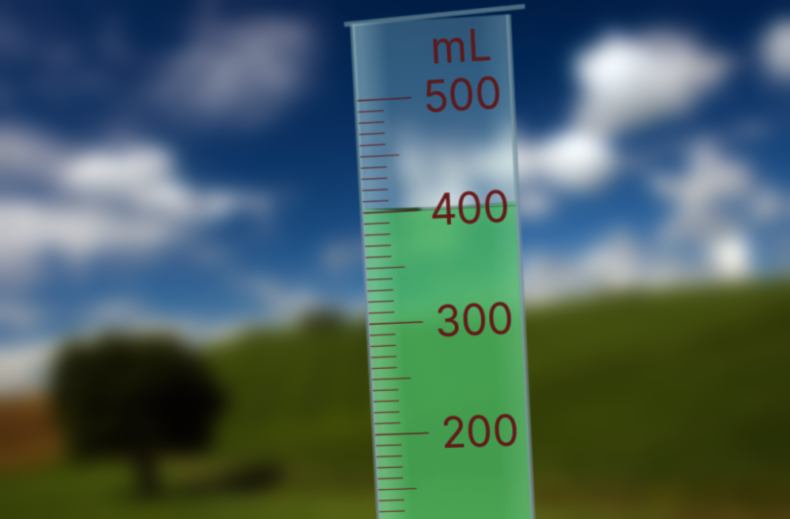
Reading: 400 (mL)
